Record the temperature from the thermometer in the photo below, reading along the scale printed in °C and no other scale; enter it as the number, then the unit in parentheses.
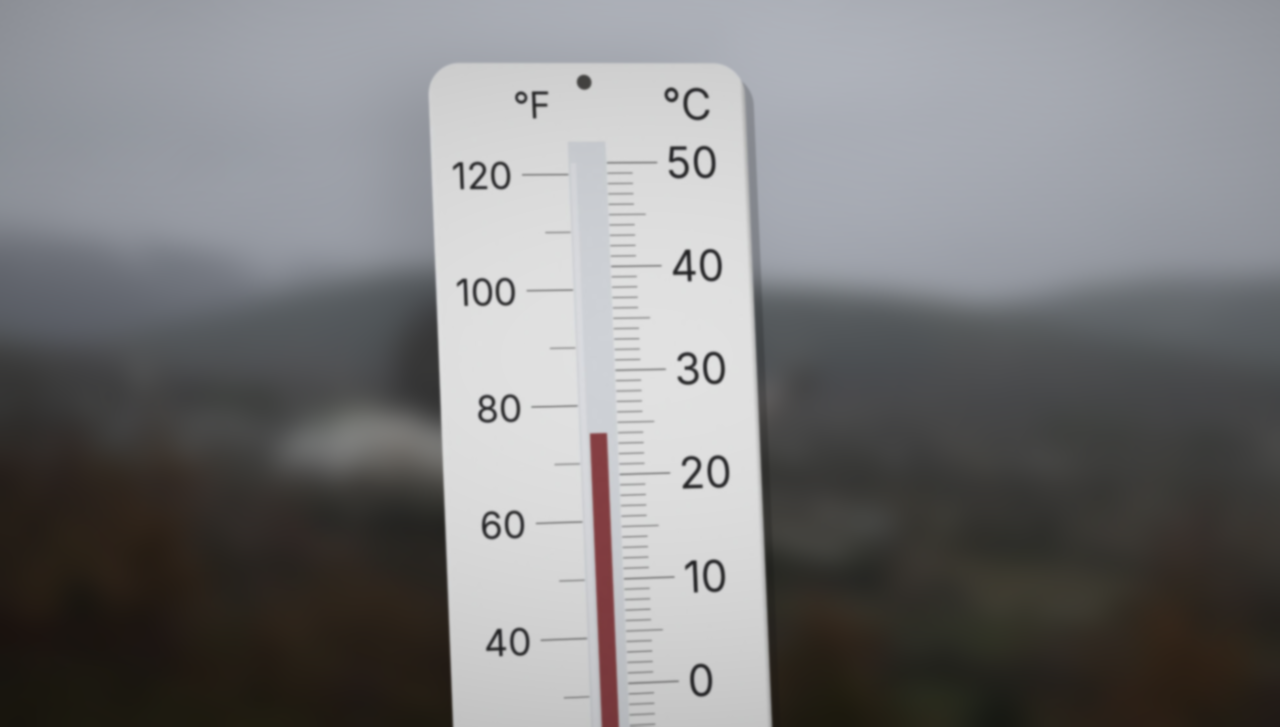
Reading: 24 (°C)
